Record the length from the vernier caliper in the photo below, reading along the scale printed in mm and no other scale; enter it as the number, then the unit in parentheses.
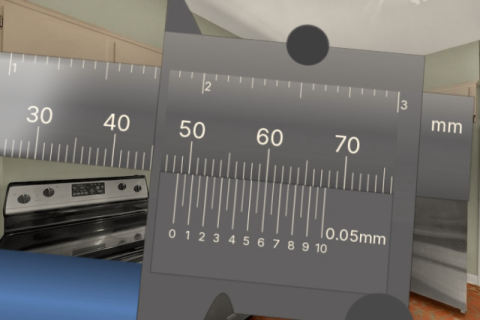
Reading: 48.6 (mm)
